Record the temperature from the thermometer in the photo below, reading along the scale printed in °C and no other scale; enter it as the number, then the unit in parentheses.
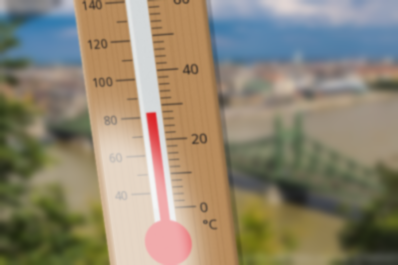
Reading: 28 (°C)
